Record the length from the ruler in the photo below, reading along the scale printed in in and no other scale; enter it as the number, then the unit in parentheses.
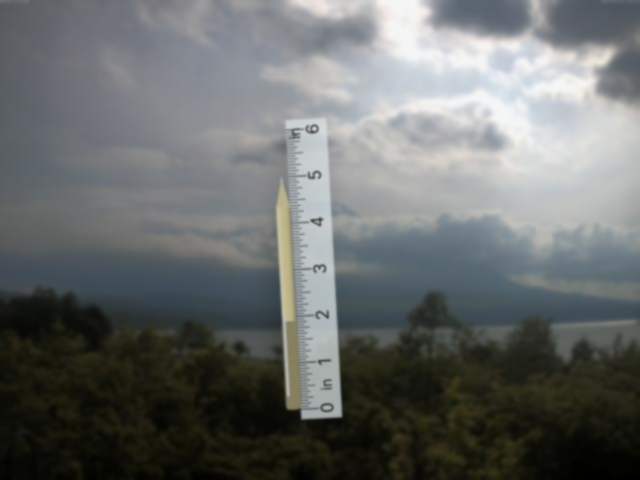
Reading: 5 (in)
